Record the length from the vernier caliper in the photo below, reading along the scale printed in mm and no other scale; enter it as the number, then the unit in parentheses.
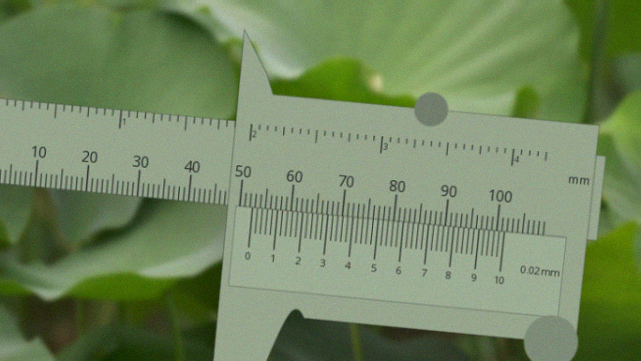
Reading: 52.5 (mm)
